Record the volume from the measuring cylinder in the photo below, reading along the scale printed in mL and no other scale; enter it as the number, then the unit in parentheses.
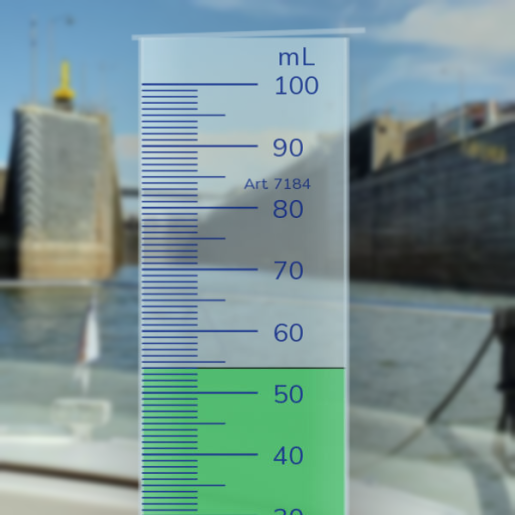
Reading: 54 (mL)
